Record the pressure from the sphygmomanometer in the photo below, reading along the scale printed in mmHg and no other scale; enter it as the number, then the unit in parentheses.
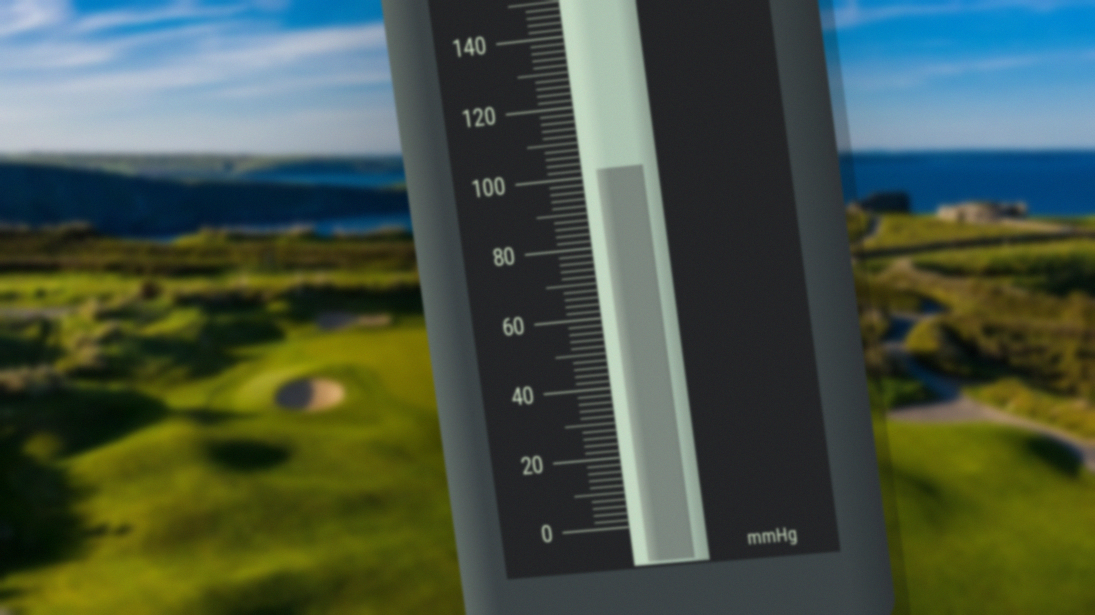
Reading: 102 (mmHg)
